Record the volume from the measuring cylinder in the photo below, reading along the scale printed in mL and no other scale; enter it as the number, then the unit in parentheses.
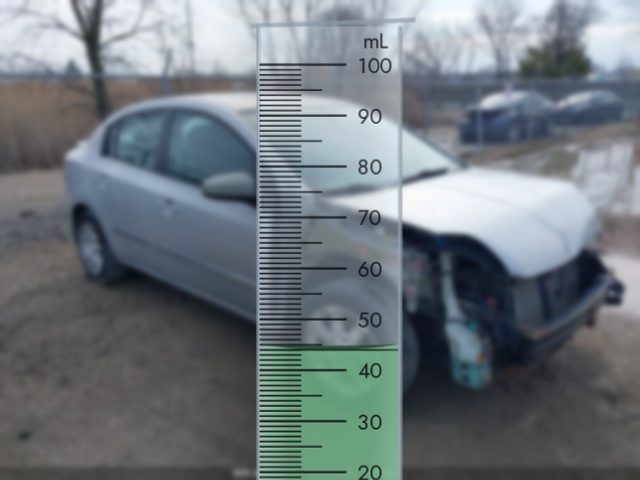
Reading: 44 (mL)
